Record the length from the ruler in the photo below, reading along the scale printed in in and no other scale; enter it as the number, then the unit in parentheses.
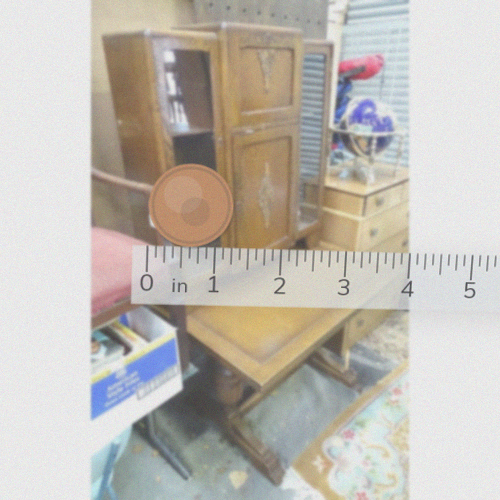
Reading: 1.25 (in)
